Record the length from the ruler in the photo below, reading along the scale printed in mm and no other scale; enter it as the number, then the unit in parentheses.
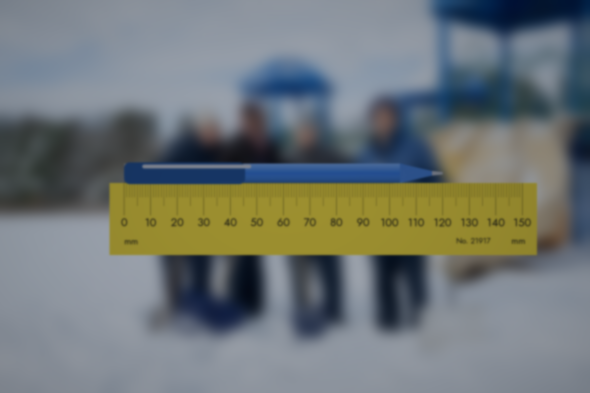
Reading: 120 (mm)
